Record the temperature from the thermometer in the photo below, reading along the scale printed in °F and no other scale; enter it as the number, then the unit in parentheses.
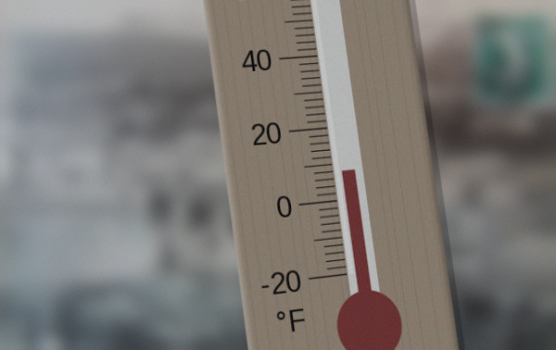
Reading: 8 (°F)
